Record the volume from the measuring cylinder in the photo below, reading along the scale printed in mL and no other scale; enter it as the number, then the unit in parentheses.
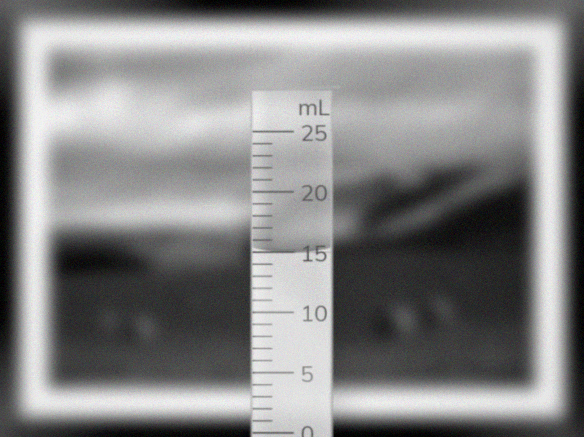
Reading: 15 (mL)
